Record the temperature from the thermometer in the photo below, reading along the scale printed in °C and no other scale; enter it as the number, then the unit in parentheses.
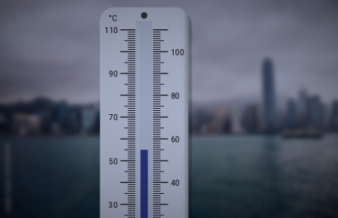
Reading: 55 (°C)
